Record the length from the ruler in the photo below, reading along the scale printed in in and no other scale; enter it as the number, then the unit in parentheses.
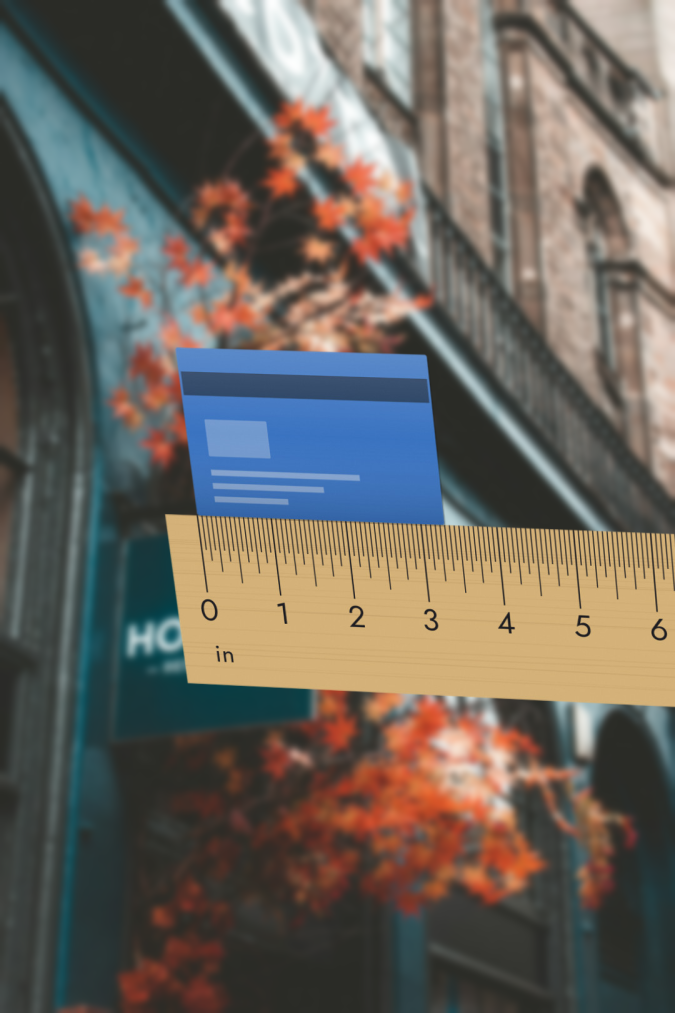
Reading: 3.3125 (in)
